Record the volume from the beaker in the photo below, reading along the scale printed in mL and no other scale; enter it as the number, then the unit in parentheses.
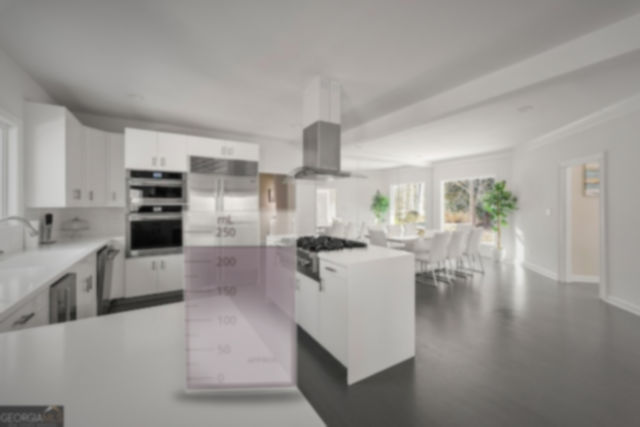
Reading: 225 (mL)
